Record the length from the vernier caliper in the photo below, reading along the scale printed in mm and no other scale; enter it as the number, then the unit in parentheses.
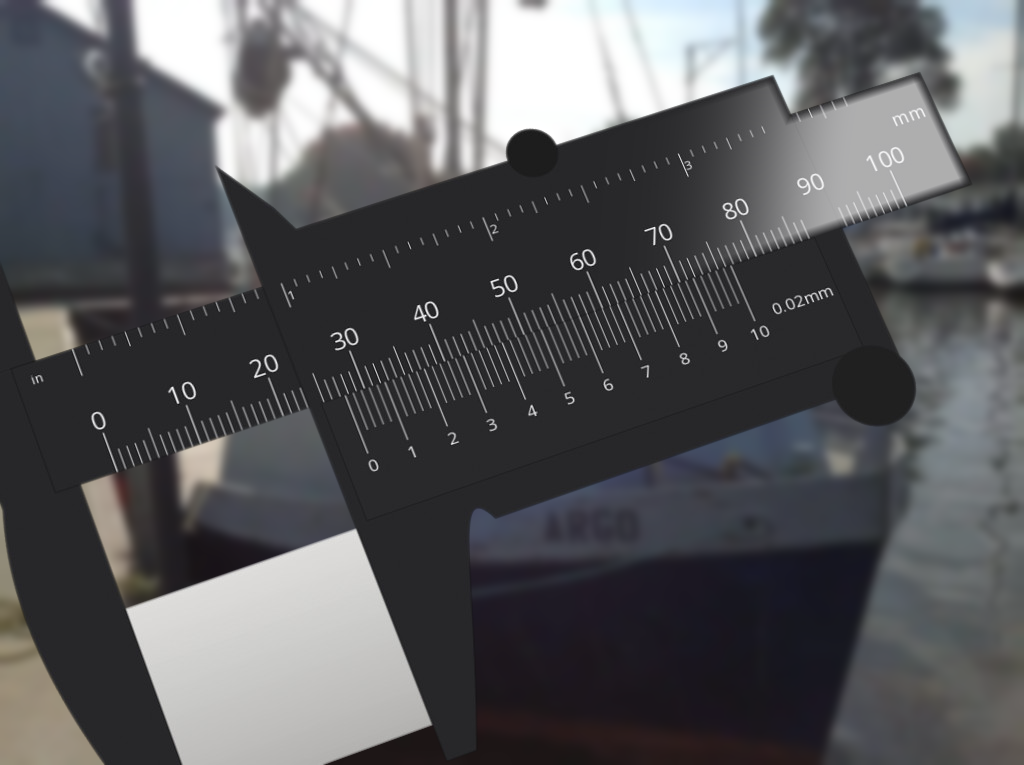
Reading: 27.6 (mm)
